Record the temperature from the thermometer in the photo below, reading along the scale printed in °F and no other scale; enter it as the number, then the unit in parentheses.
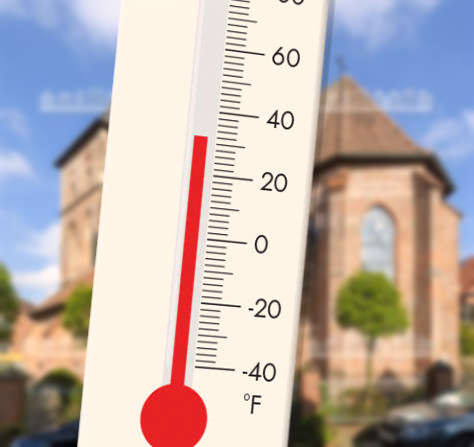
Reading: 32 (°F)
